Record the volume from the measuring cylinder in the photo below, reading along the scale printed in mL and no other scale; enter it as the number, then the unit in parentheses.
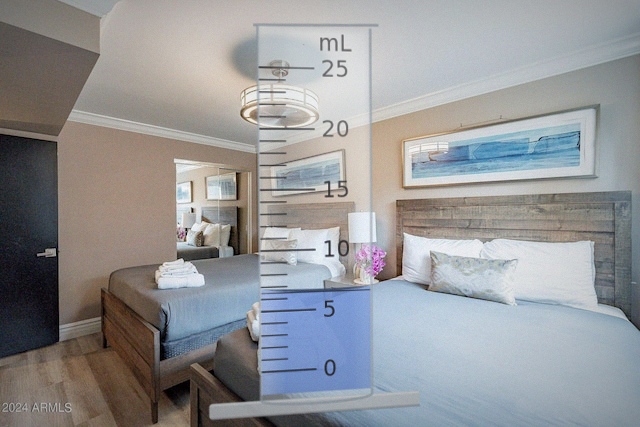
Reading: 6.5 (mL)
